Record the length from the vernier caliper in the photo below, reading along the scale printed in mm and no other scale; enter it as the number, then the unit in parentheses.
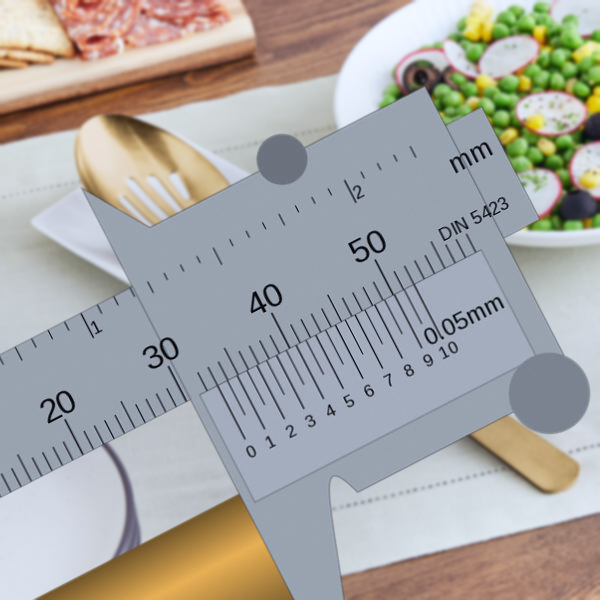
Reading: 33.0 (mm)
